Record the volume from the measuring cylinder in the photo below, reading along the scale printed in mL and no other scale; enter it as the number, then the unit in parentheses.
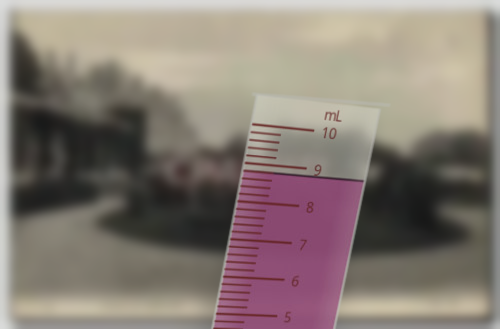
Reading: 8.8 (mL)
